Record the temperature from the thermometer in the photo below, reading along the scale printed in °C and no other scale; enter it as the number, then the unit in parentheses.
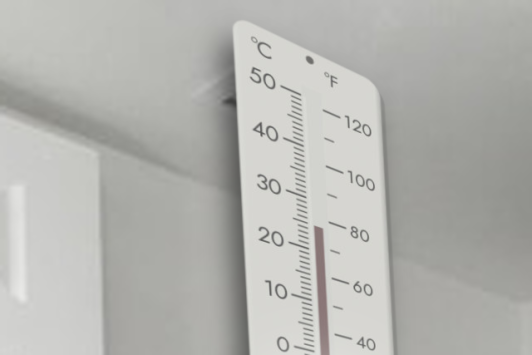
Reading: 25 (°C)
